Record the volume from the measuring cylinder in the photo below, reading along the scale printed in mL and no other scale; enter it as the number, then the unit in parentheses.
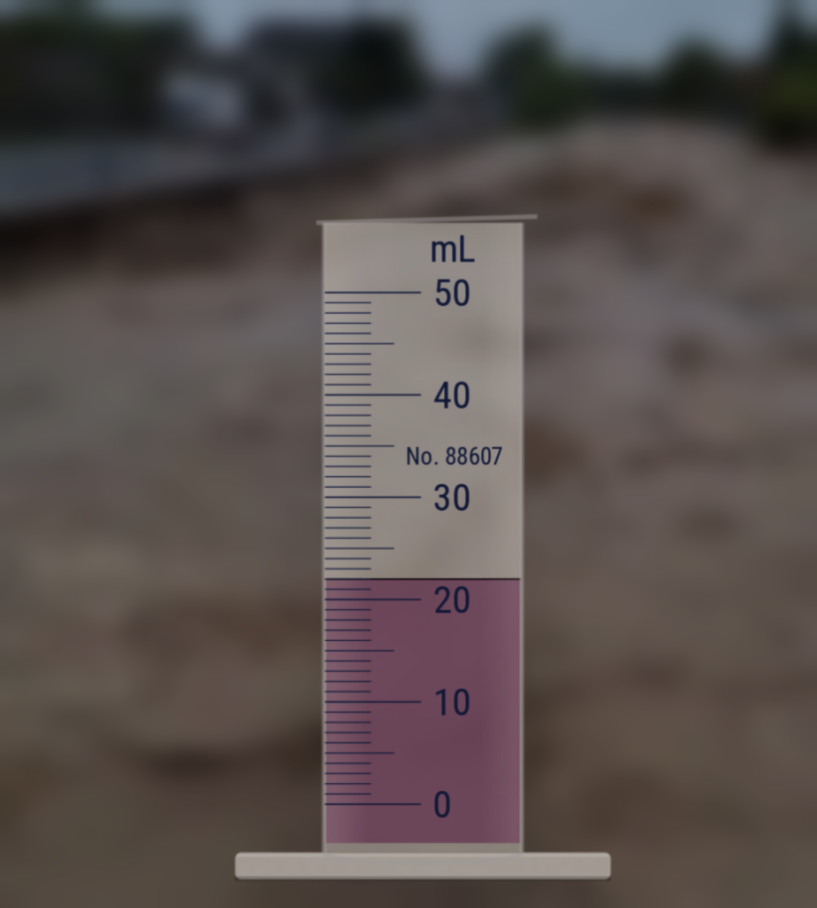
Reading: 22 (mL)
